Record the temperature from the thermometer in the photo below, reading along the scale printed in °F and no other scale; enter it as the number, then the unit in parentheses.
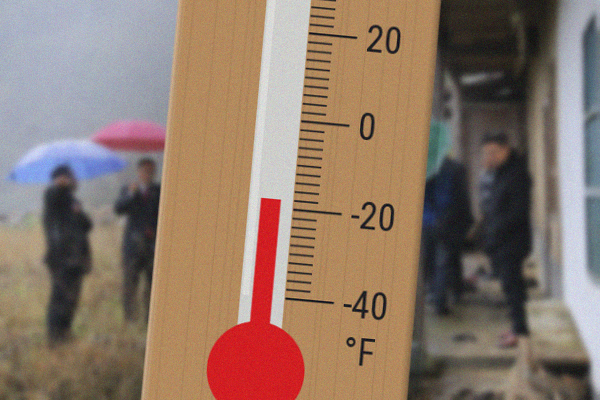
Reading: -18 (°F)
